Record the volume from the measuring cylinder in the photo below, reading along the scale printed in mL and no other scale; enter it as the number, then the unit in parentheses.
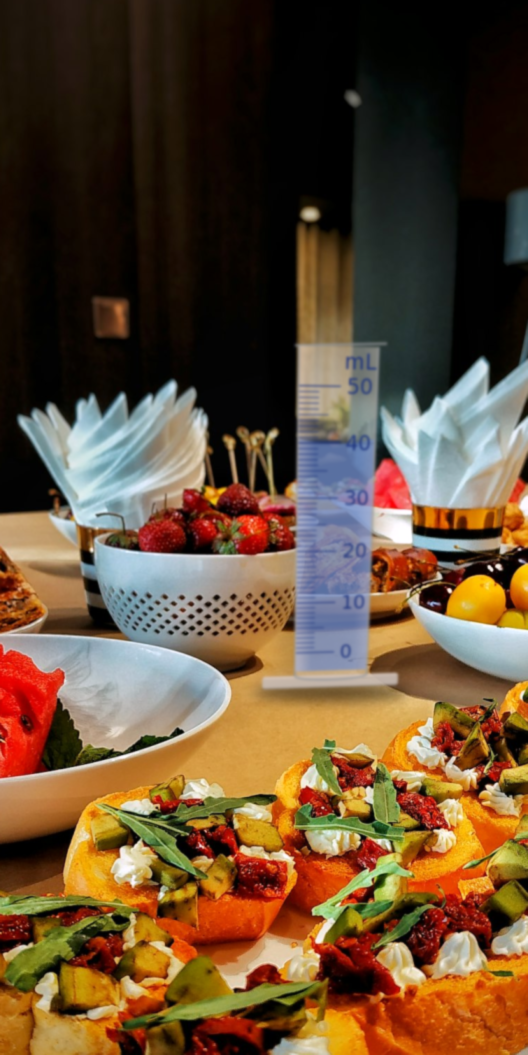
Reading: 40 (mL)
